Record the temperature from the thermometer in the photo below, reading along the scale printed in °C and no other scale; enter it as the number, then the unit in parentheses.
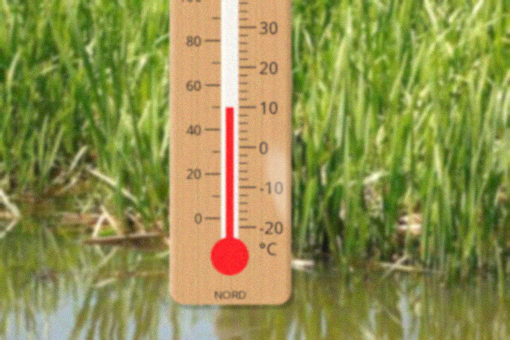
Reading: 10 (°C)
